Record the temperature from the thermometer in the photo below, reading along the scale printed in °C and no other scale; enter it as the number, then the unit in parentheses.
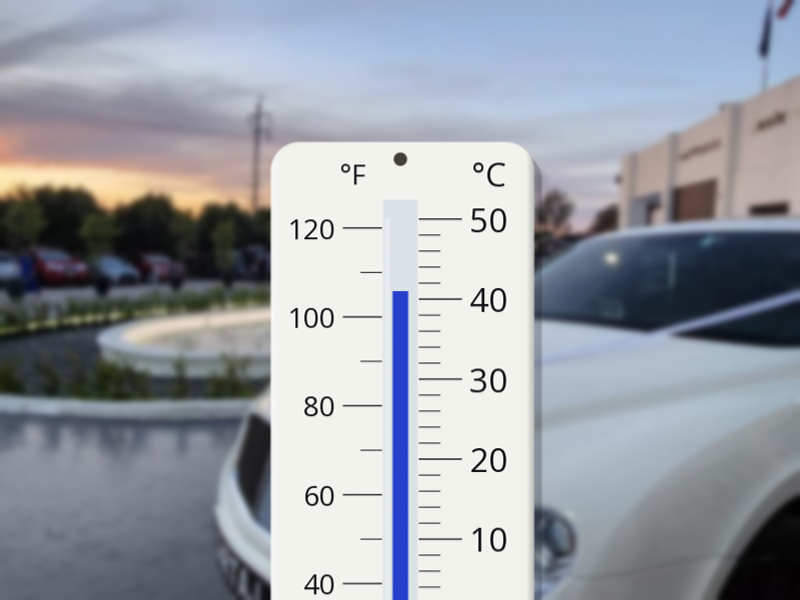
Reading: 41 (°C)
